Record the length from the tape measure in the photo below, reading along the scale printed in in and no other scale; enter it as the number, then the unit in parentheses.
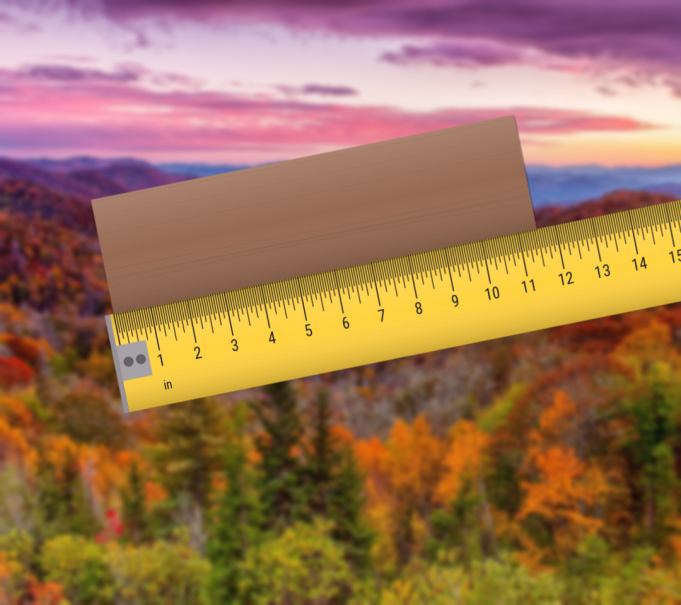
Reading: 11.5 (in)
